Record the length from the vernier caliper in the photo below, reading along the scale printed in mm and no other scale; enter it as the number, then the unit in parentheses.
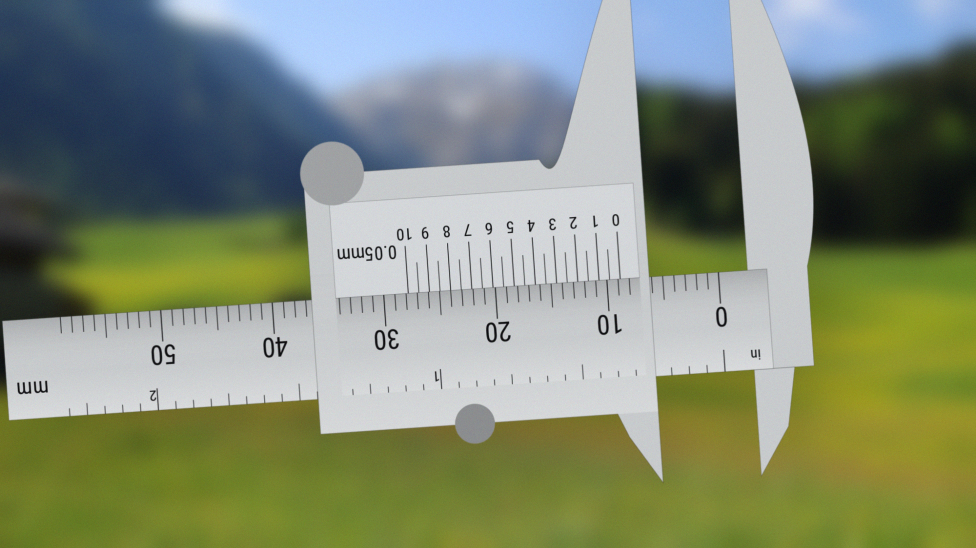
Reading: 8.8 (mm)
